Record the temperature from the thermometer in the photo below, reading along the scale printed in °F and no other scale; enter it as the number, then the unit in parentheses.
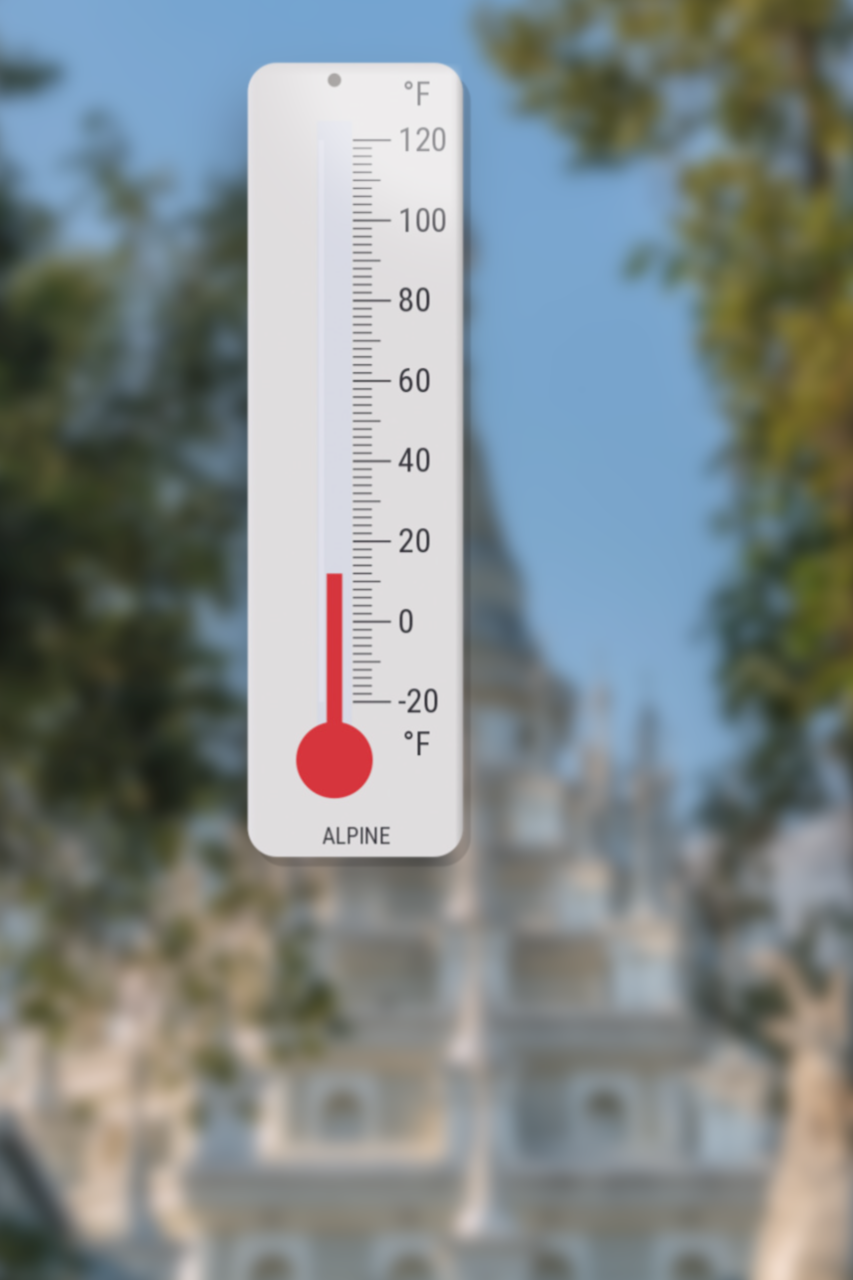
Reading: 12 (°F)
